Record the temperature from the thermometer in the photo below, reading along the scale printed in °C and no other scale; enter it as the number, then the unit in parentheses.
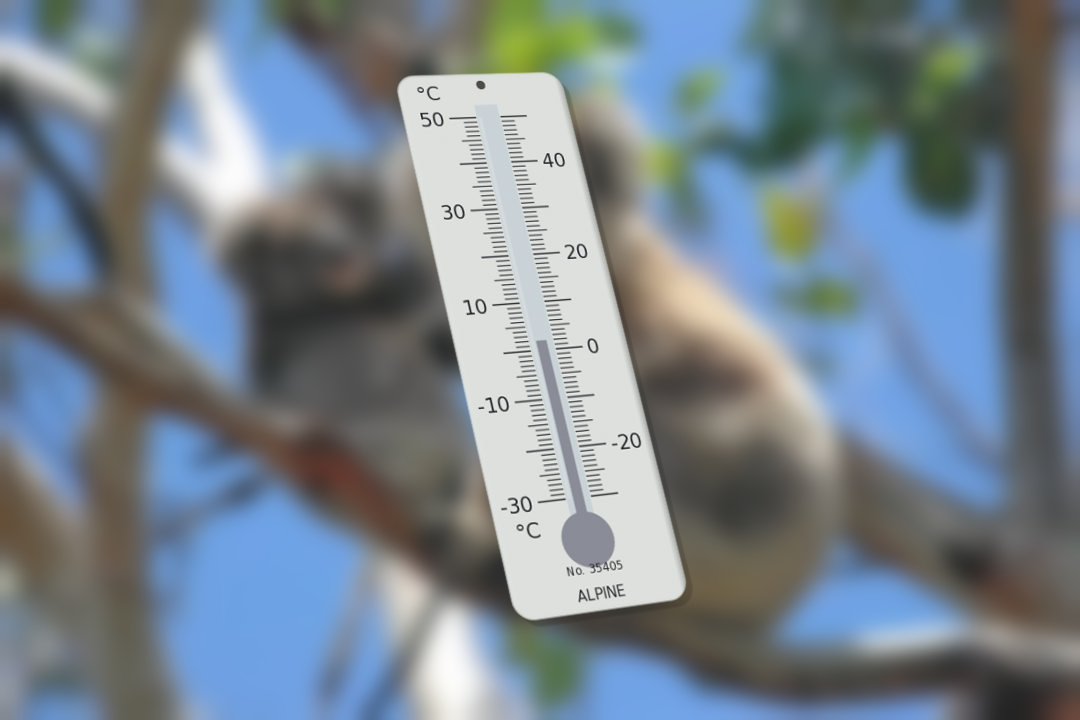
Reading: 2 (°C)
